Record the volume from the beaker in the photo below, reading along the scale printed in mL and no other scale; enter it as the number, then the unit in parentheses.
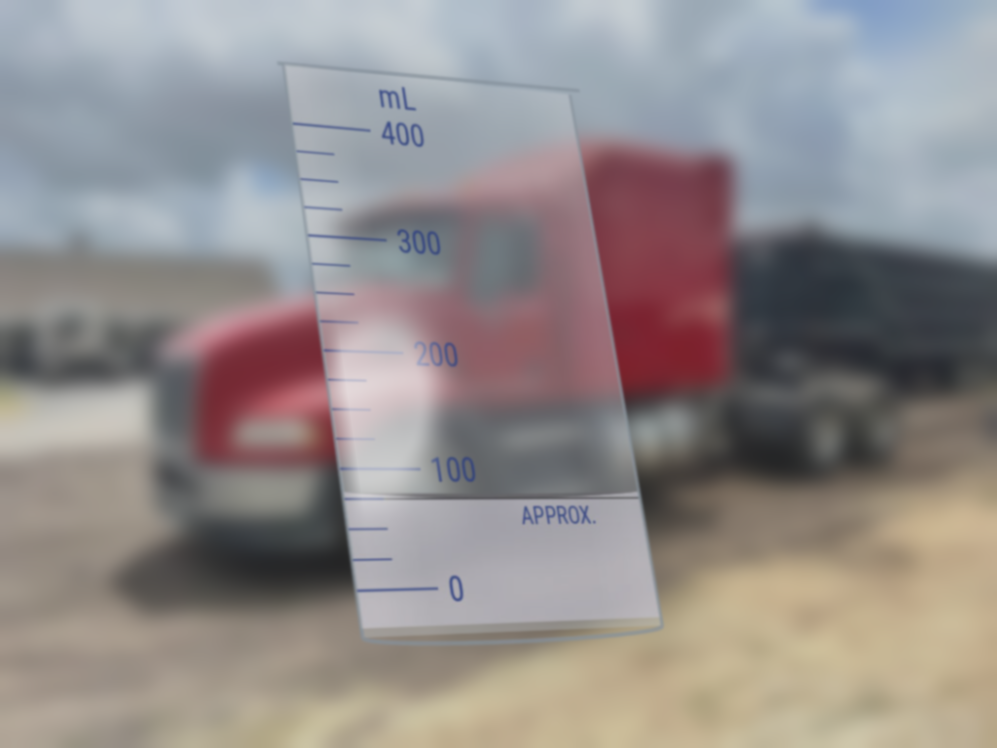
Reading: 75 (mL)
